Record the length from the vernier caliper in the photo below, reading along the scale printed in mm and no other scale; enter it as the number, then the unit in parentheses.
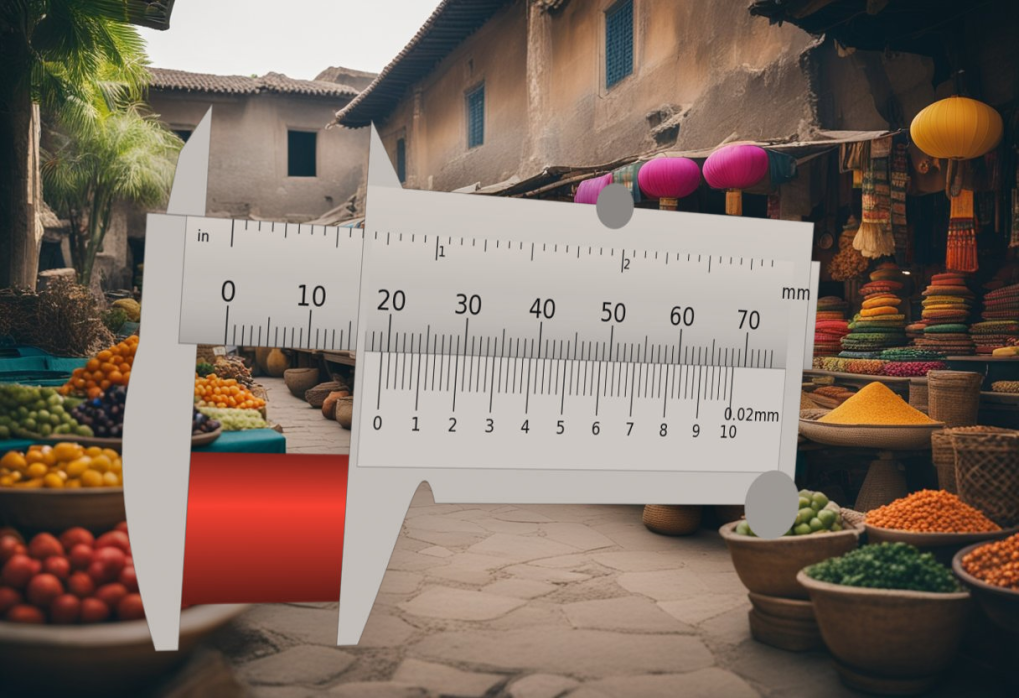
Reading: 19.2 (mm)
